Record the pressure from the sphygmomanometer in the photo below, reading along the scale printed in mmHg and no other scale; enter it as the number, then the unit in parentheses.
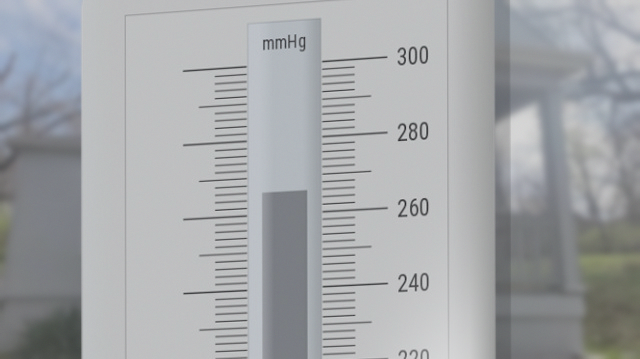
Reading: 266 (mmHg)
